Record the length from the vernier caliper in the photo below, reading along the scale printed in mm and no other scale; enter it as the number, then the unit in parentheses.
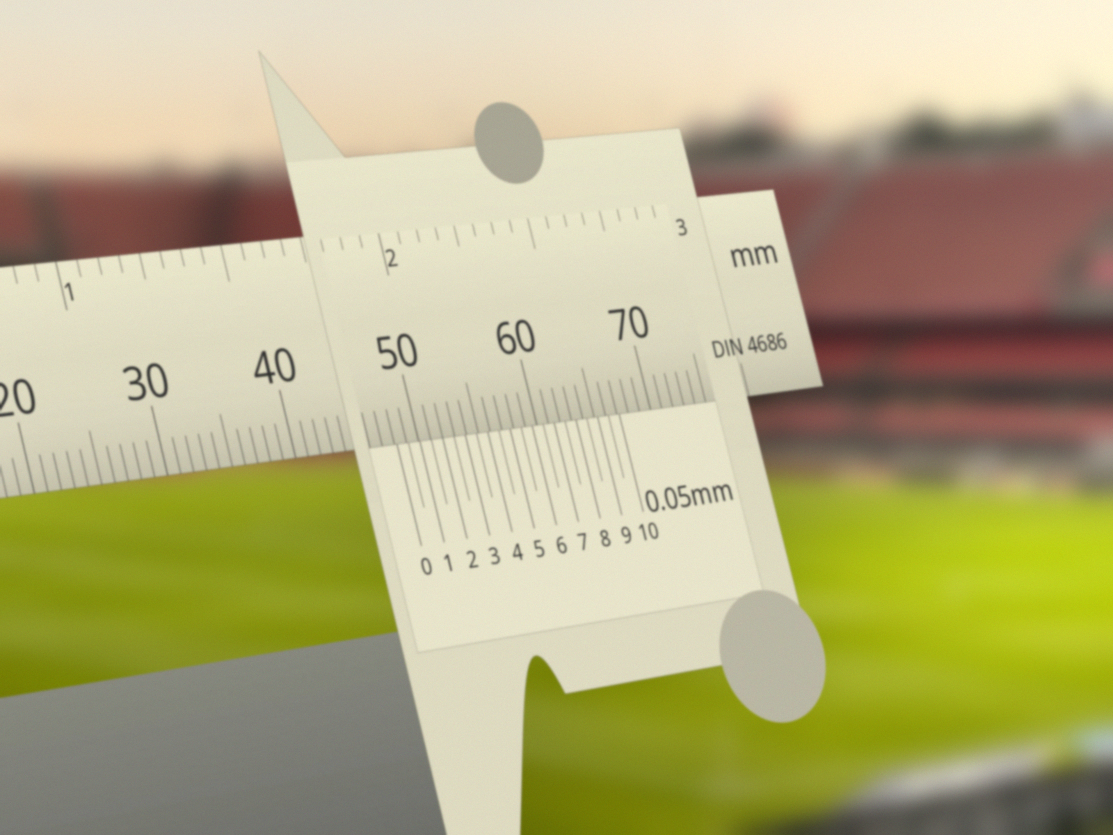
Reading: 48.2 (mm)
